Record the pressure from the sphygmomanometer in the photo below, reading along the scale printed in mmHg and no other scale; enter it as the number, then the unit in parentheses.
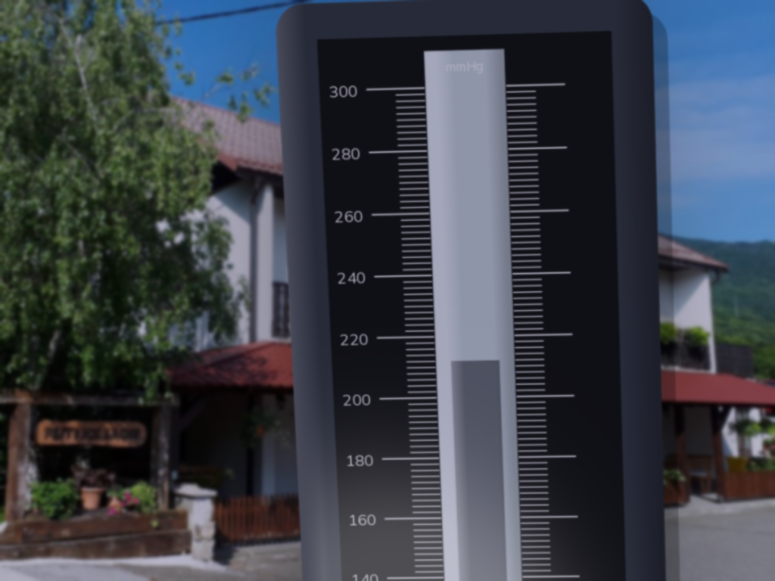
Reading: 212 (mmHg)
